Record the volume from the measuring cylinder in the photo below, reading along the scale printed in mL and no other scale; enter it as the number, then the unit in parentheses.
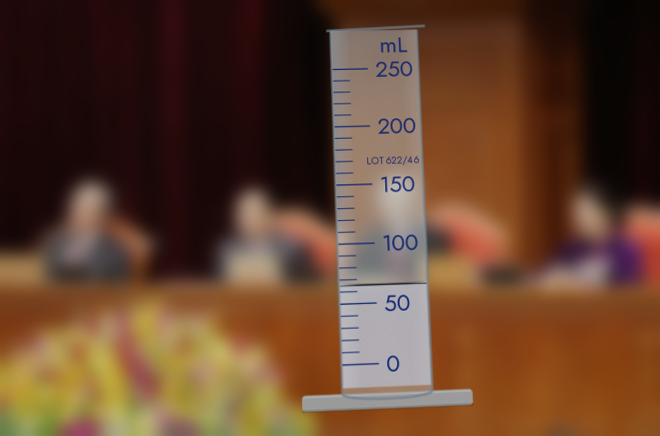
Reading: 65 (mL)
